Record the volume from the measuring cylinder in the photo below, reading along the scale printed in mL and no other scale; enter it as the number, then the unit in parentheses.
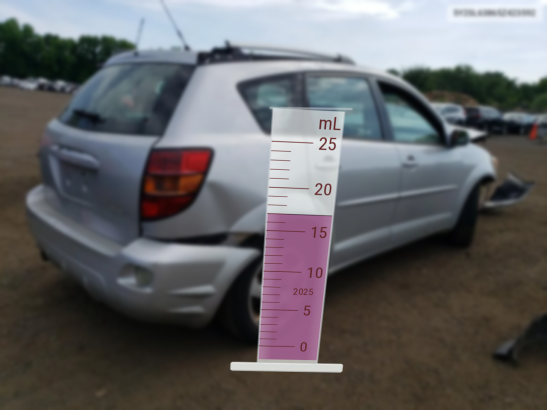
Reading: 17 (mL)
